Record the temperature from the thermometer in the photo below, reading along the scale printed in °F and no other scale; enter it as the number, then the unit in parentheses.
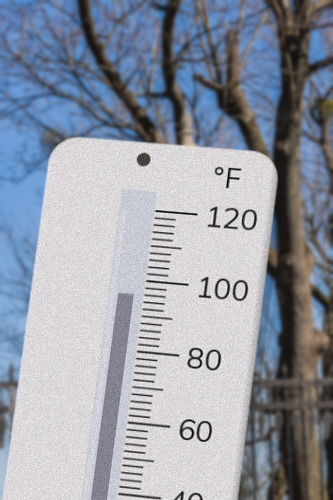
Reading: 96 (°F)
